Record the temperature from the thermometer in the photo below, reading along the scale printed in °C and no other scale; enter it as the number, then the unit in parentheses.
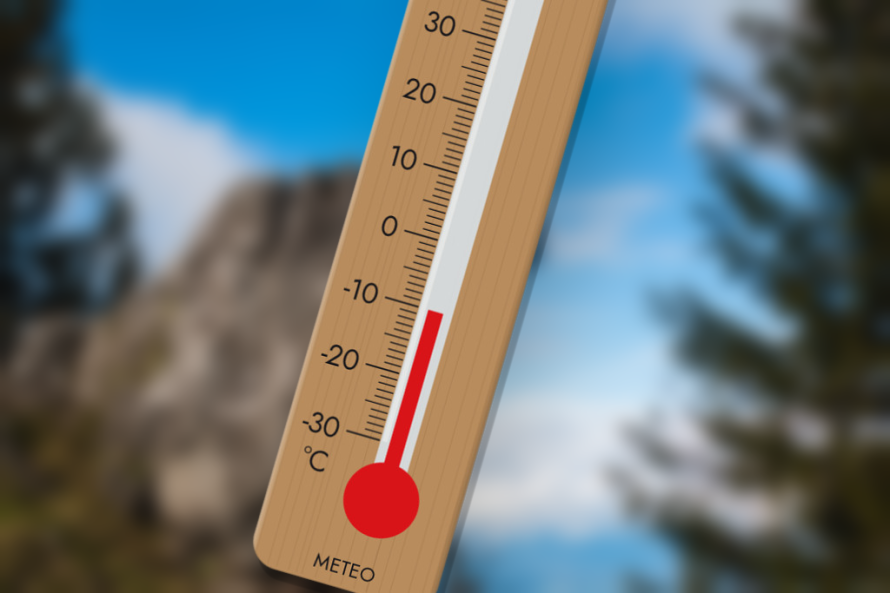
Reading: -10 (°C)
